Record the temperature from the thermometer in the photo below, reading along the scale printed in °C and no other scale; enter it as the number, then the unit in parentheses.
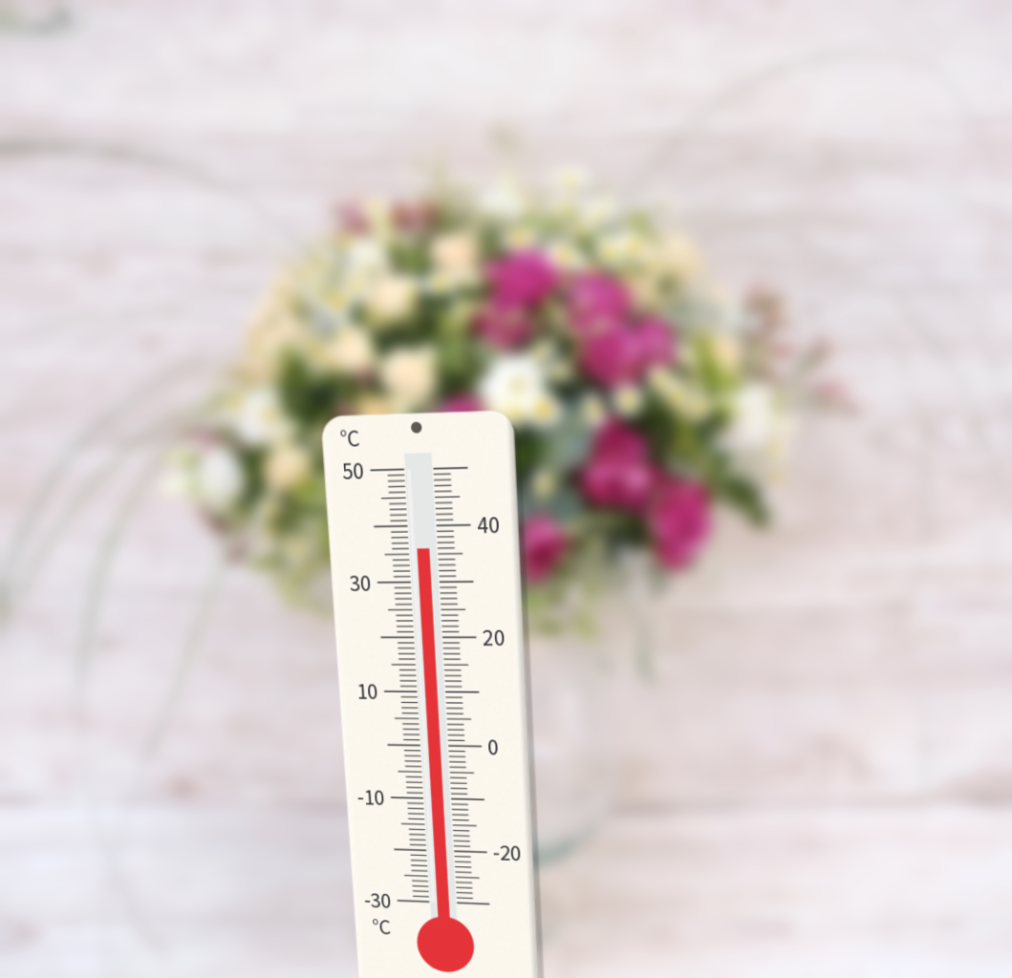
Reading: 36 (°C)
